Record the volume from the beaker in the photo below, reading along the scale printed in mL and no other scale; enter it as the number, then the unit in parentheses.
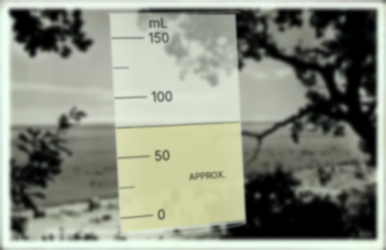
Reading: 75 (mL)
